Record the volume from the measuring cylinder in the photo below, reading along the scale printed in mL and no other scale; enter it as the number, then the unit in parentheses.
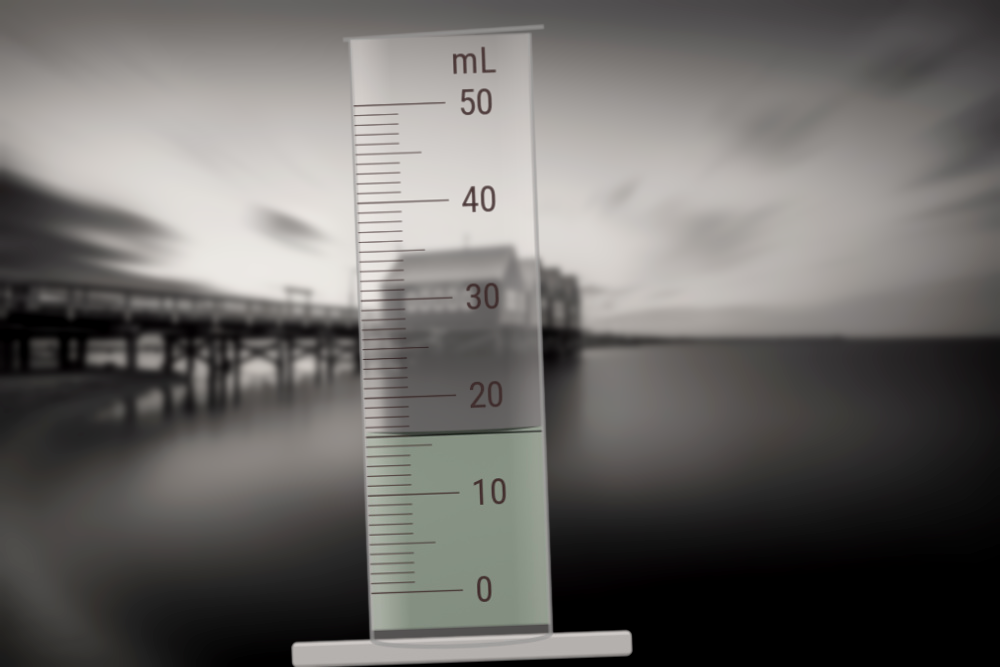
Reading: 16 (mL)
